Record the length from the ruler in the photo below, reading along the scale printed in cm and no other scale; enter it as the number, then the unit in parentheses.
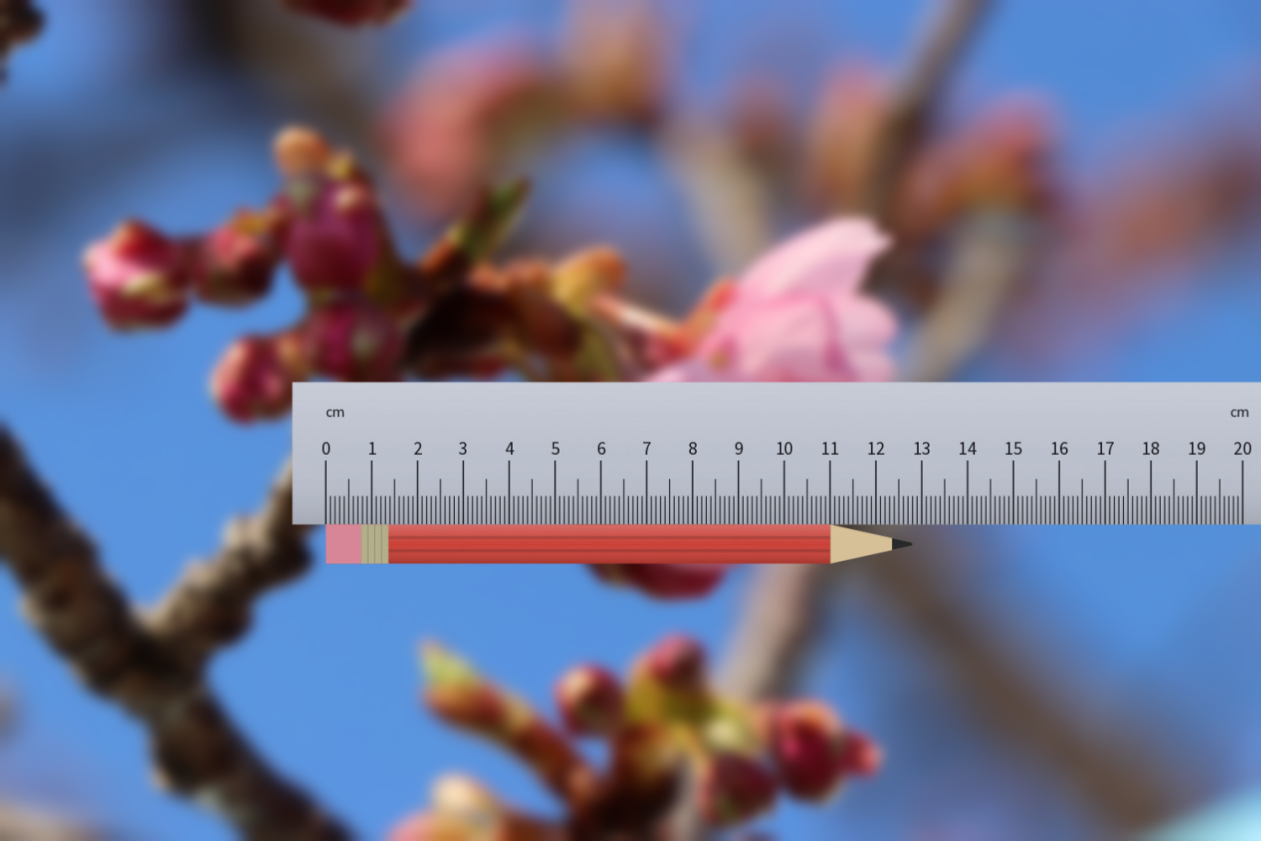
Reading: 12.8 (cm)
